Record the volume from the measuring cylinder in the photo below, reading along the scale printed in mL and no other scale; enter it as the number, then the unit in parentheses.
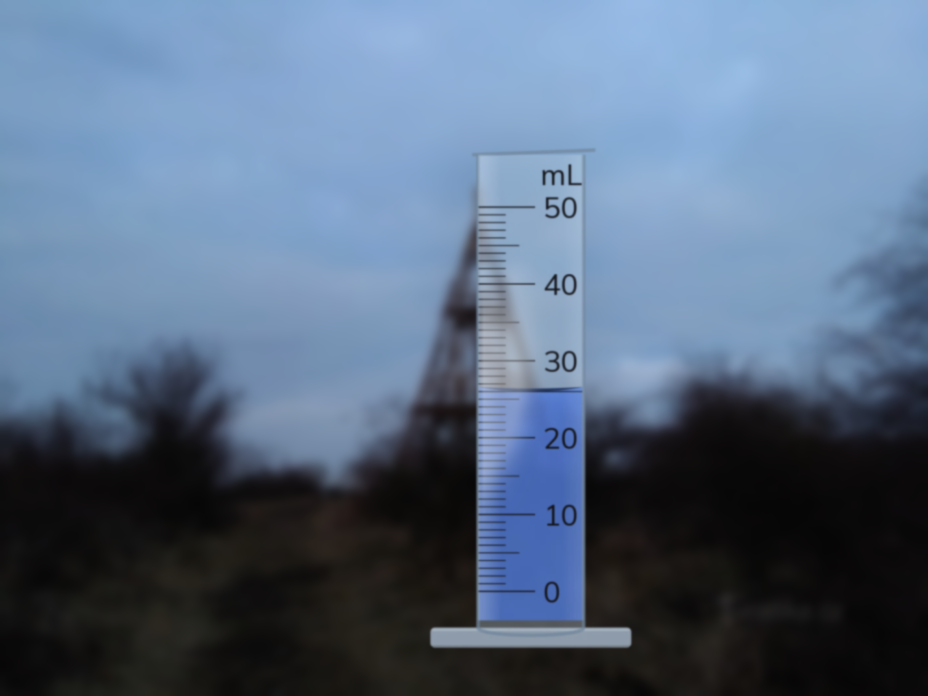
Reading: 26 (mL)
